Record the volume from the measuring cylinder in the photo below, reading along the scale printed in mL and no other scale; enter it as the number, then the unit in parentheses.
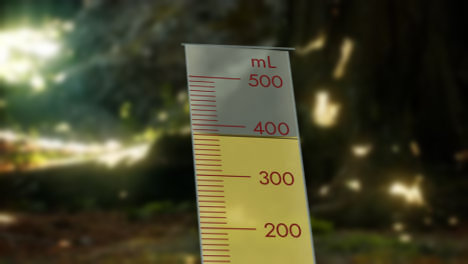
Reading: 380 (mL)
